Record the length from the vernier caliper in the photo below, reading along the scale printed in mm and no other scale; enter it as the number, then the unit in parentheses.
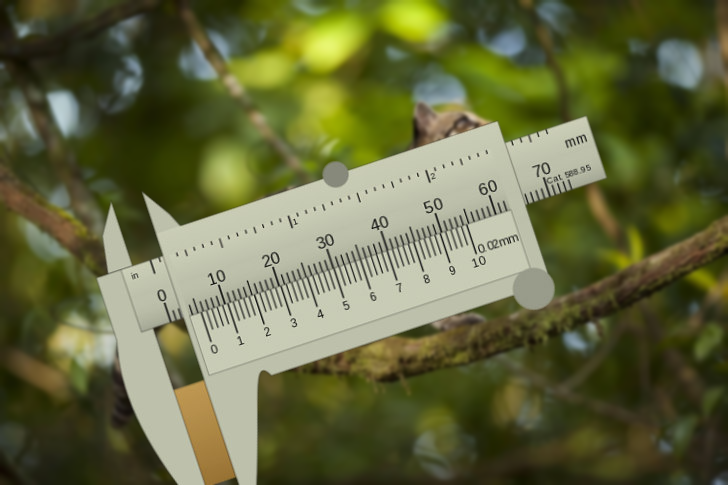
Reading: 5.6 (mm)
